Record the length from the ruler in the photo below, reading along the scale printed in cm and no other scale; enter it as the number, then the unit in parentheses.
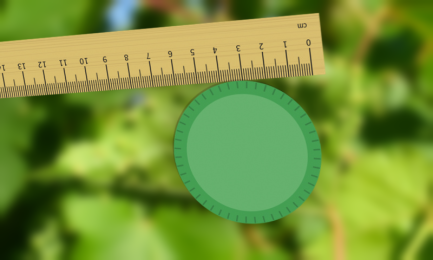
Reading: 6.5 (cm)
